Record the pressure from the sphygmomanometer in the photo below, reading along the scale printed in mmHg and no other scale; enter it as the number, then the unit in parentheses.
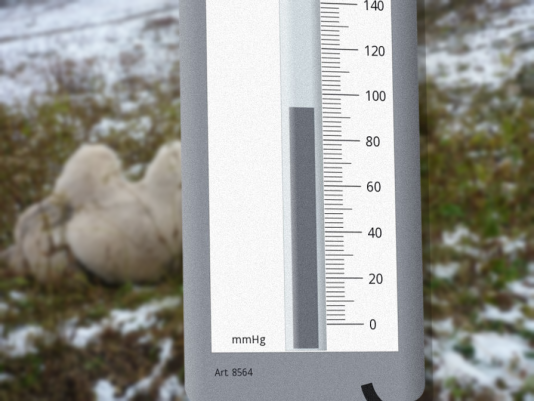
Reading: 94 (mmHg)
